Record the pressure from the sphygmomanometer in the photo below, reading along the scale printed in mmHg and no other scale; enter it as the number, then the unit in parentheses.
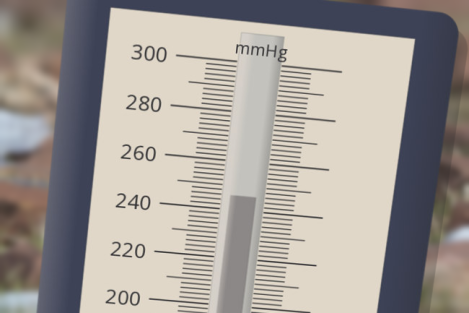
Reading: 246 (mmHg)
